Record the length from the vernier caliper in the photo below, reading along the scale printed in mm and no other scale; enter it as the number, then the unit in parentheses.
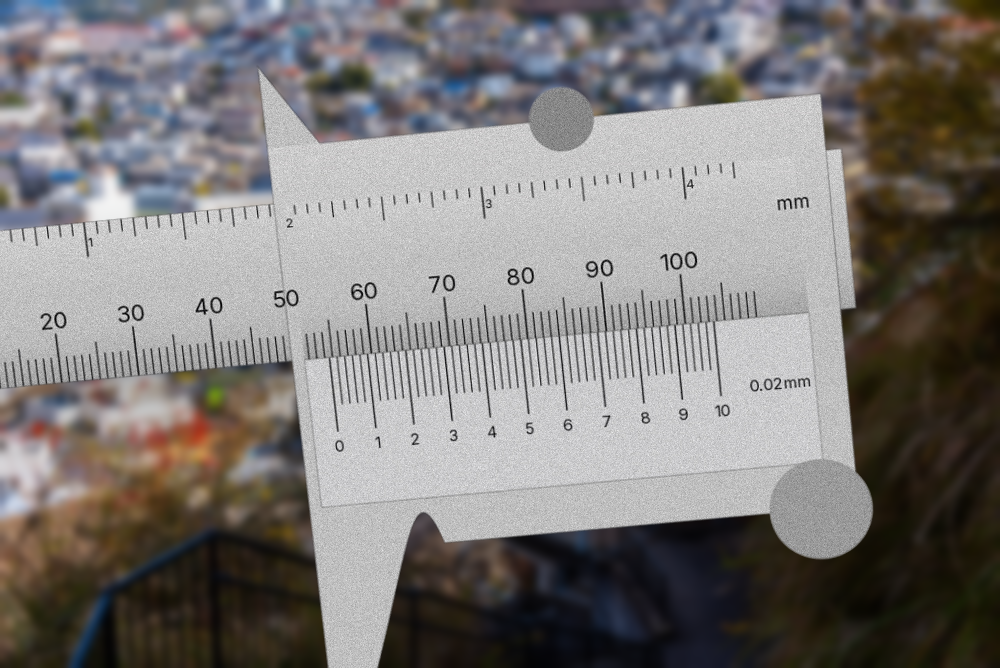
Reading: 54.6 (mm)
